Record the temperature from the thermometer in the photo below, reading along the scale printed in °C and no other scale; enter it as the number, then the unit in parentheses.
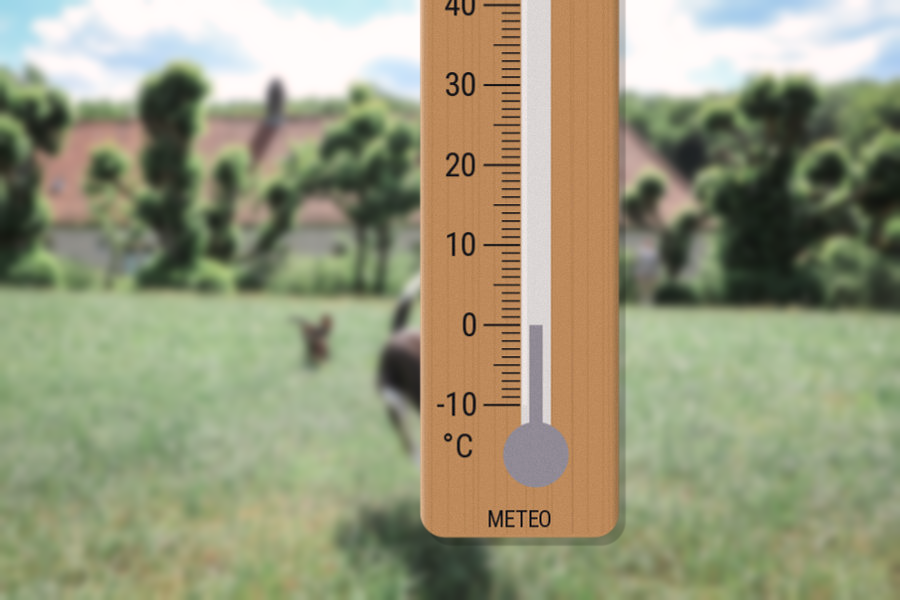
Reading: 0 (°C)
